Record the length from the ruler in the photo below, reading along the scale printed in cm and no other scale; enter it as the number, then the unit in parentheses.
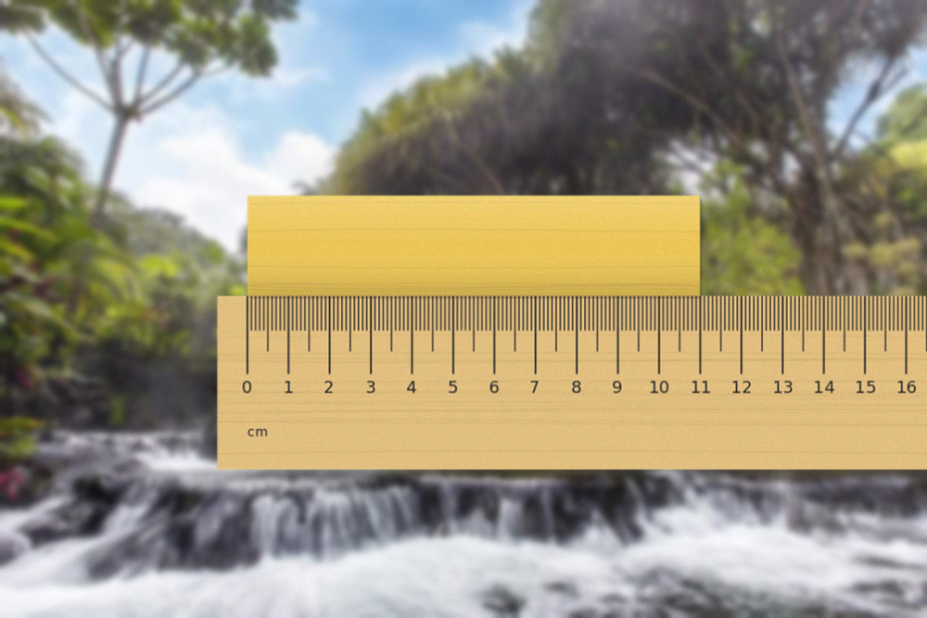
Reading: 11 (cm)
